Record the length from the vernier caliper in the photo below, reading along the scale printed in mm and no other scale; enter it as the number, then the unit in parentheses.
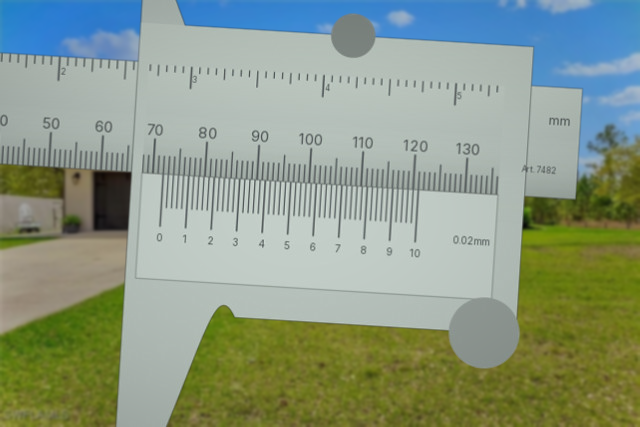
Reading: 72.0 (mm)
